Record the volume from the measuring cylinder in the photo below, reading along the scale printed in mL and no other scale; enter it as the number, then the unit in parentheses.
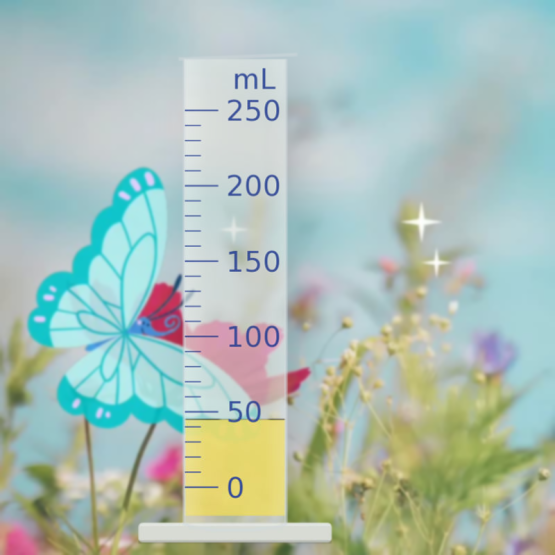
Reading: 45 (mL)
